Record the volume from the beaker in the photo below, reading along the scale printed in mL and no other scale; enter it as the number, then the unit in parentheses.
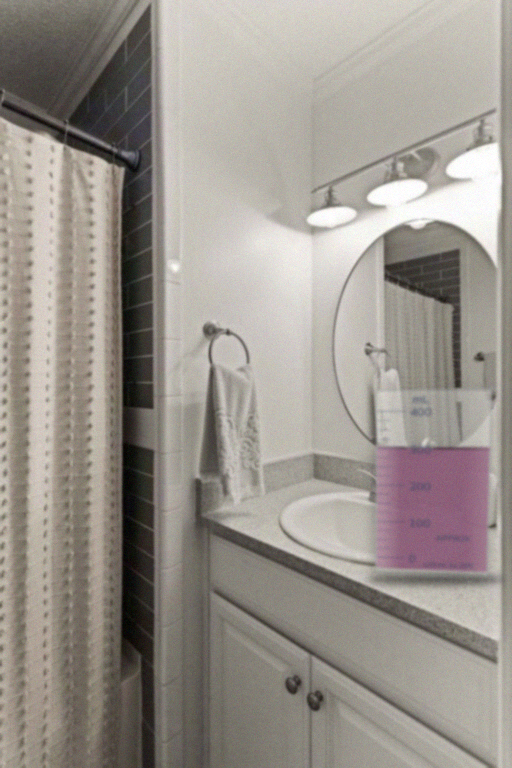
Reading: 300 (mL)
